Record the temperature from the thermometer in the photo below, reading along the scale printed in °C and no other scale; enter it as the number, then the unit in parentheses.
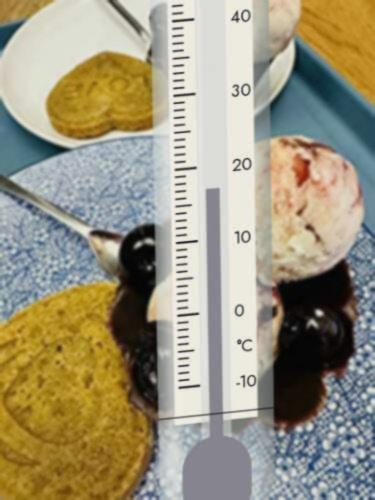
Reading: 17 (°C)
